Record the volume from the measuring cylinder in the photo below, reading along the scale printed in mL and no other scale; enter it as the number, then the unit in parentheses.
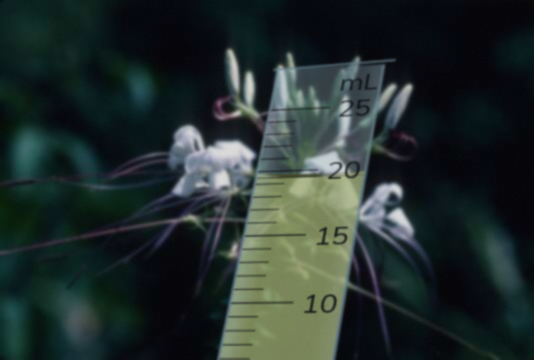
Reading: 19.5 (mL)
